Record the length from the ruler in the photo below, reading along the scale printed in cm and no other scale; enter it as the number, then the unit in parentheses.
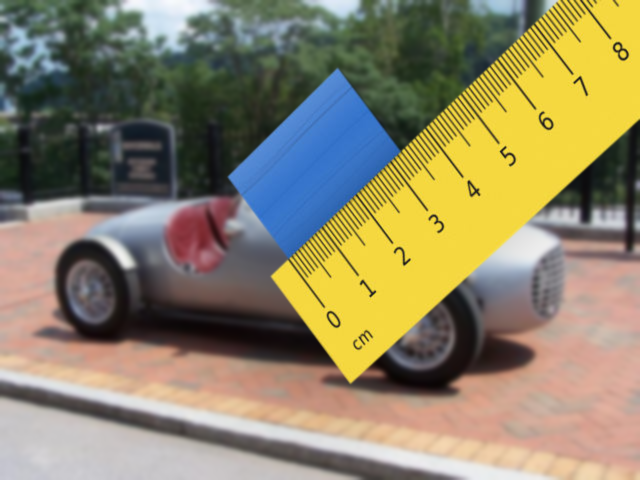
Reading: 3.3 (cm)
